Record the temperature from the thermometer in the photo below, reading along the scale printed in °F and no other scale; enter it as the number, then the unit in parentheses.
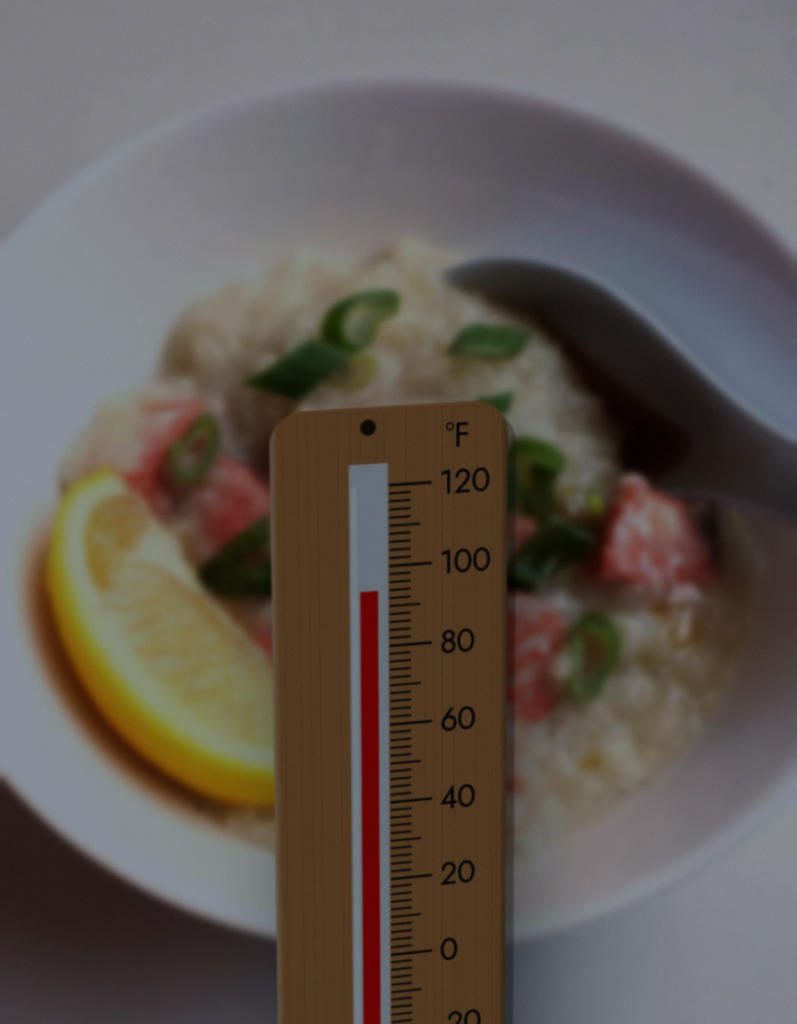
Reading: 94 (°F)
